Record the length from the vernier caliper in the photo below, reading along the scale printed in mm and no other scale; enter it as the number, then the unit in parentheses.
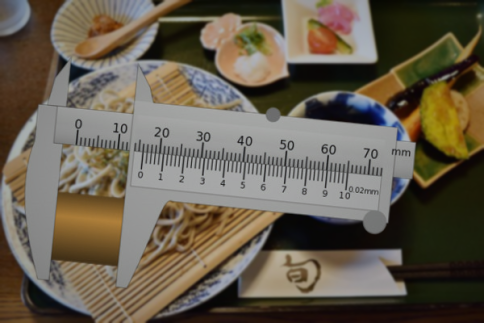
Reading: 16.0 (mm)
